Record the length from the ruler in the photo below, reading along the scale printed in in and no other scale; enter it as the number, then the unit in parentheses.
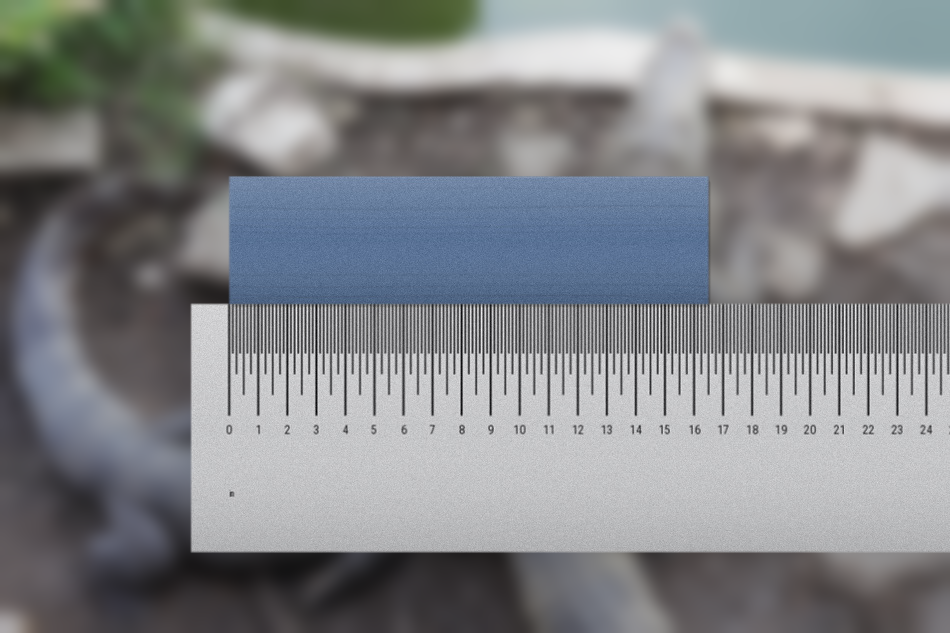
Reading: 16.5 (in)
